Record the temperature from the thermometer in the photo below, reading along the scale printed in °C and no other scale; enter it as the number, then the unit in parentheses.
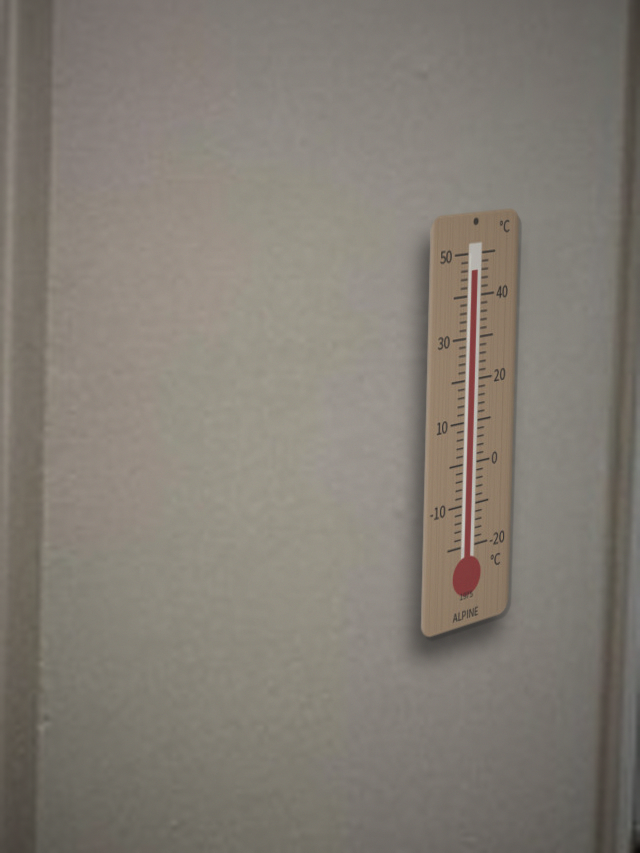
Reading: 46 (°C)
